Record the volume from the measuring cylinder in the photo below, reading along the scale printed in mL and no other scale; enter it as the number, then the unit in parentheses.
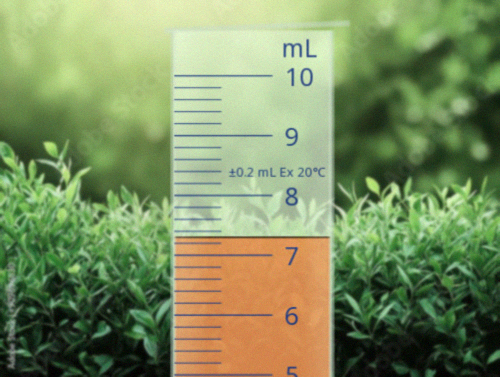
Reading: 7.3 (mL)
